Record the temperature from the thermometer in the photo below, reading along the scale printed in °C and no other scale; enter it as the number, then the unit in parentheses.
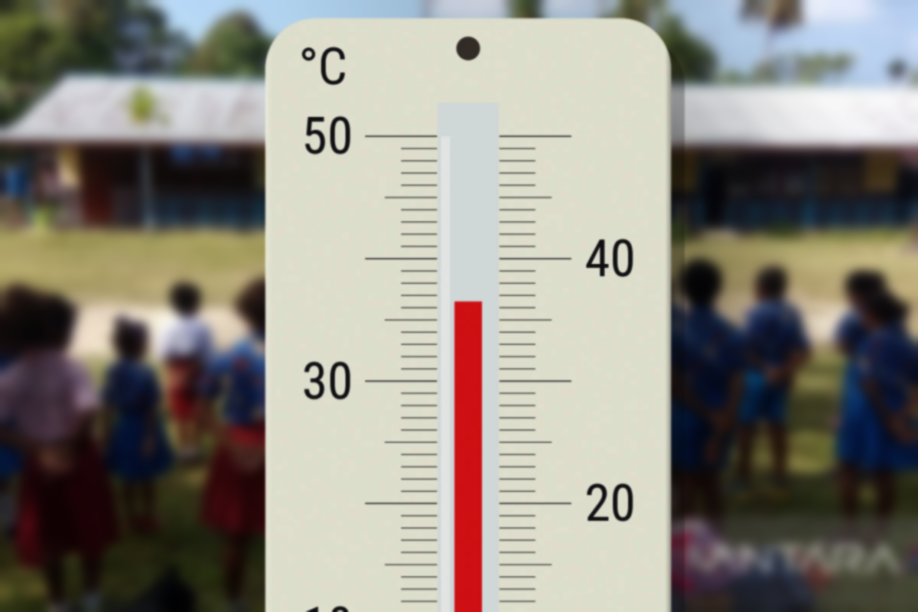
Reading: 36.5 (°C)
